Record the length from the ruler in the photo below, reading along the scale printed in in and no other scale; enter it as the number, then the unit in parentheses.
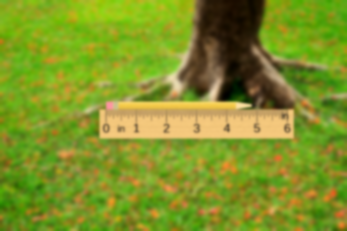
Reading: 5 (in)
